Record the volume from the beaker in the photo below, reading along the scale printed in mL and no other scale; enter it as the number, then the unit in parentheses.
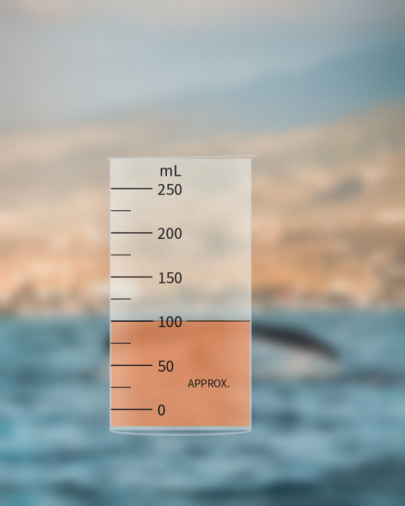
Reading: 100 (mL)
